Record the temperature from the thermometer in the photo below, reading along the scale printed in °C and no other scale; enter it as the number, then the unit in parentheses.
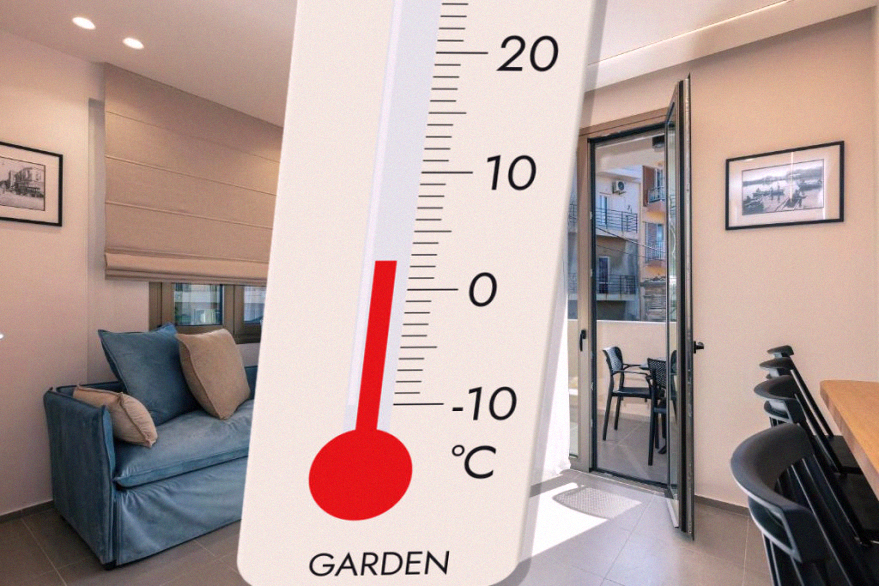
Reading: 2.5 (°C)
